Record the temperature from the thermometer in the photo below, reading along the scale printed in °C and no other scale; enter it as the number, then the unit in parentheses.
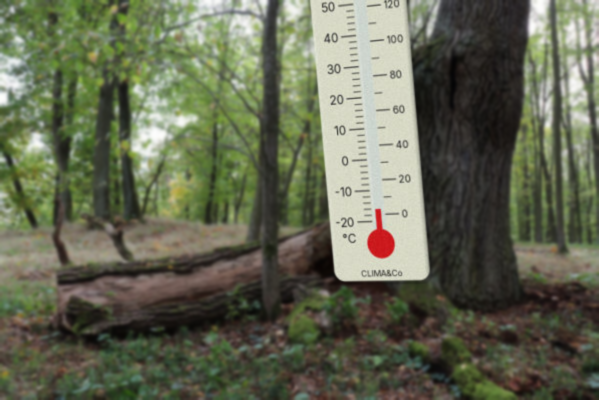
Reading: -16 (°C)
